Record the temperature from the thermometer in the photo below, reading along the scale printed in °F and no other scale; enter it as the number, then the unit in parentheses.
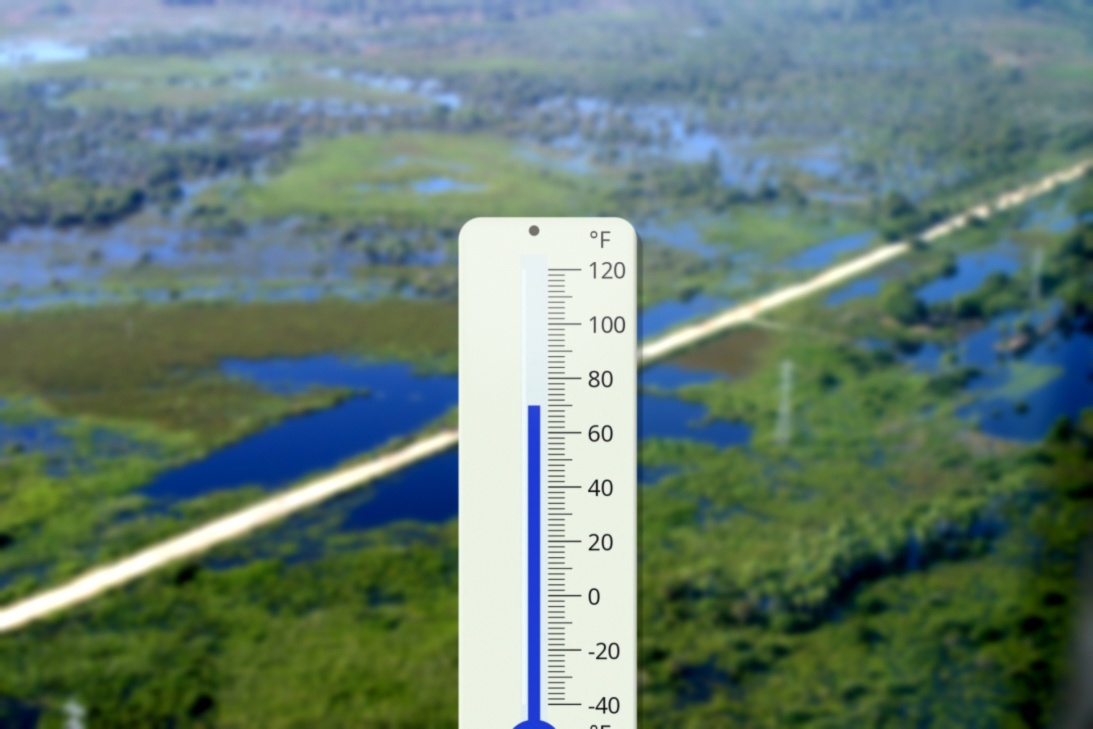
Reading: 70 (°F)
